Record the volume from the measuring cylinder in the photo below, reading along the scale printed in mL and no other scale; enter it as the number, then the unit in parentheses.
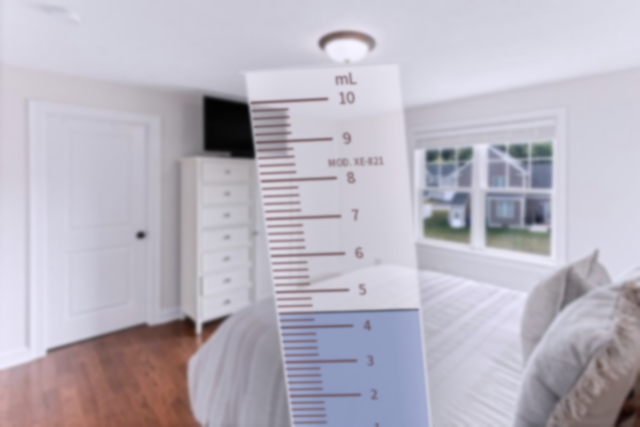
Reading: 4.4 (mL)
